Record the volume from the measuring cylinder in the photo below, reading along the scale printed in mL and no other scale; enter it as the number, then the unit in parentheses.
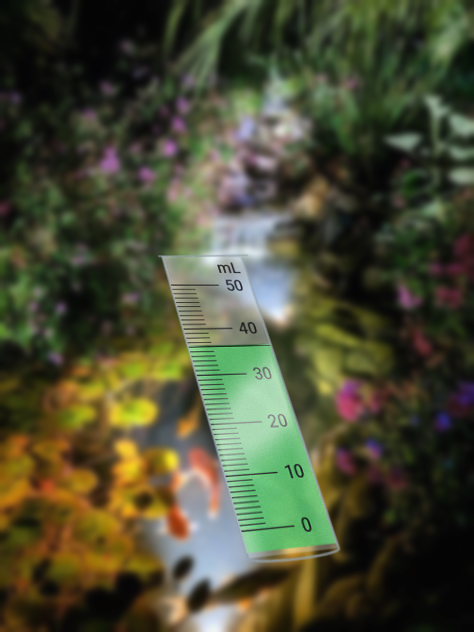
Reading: 36 (mL)
